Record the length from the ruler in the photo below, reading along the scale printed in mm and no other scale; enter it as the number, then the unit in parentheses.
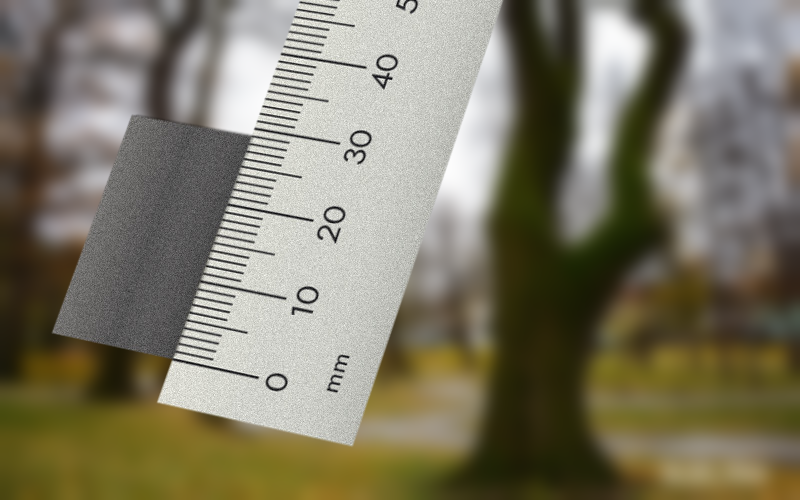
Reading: 29 (mm)
